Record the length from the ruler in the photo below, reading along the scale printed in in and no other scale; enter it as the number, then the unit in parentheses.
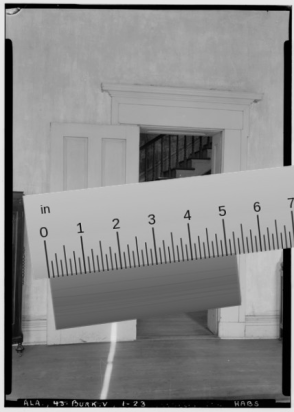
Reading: 5.25 (in)
